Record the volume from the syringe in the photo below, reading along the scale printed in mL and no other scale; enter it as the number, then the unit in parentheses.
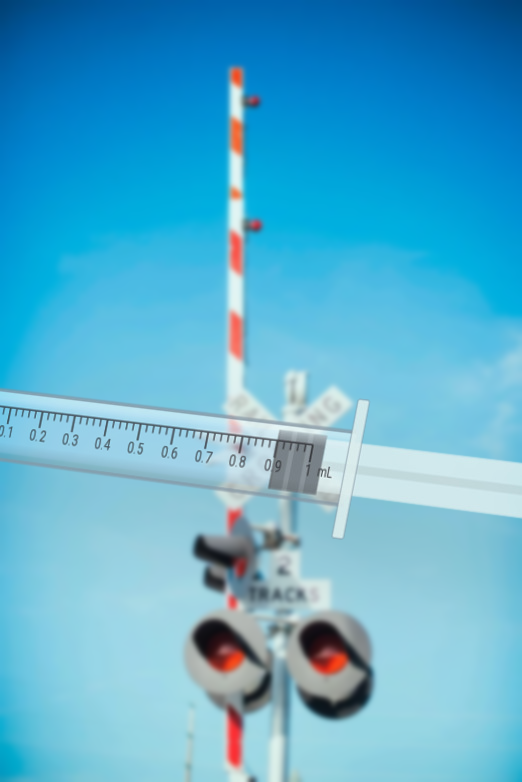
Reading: 0.9 (mL)
